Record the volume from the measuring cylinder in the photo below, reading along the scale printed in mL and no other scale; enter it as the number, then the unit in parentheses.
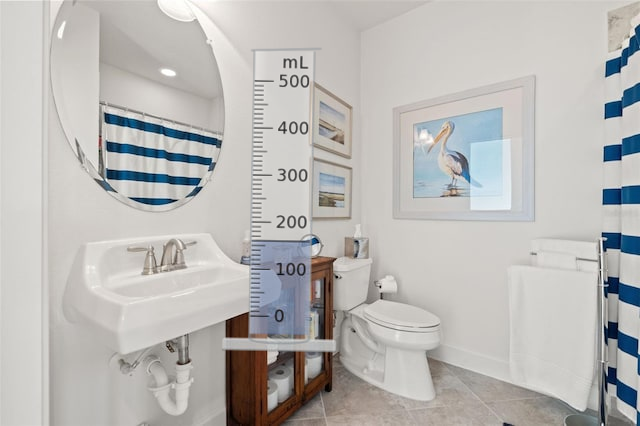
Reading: 160 (mL)
